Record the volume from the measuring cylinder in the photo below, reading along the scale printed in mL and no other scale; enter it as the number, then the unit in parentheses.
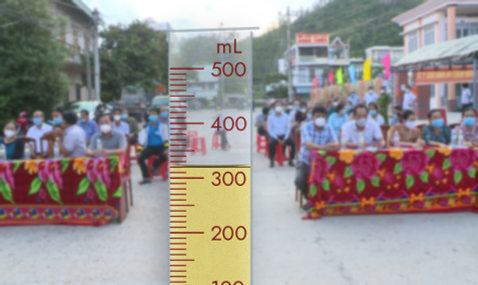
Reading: 320 (mL)
